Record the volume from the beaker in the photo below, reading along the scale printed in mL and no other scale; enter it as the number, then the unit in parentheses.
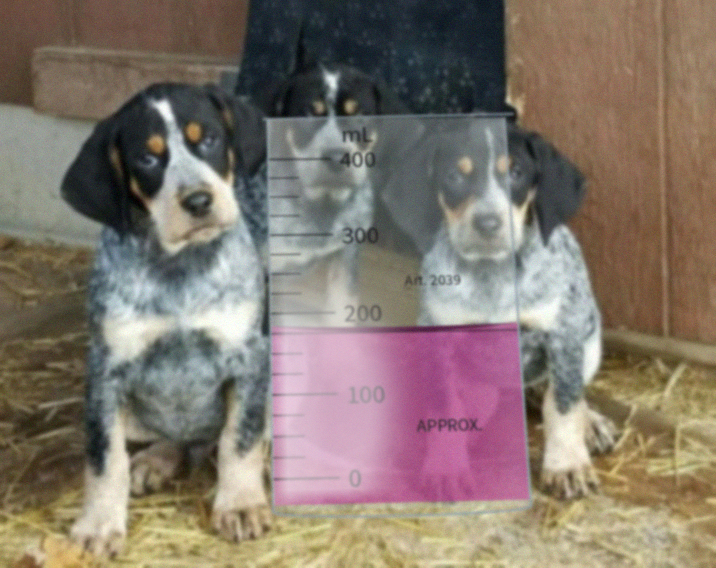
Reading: 175 (mL)
